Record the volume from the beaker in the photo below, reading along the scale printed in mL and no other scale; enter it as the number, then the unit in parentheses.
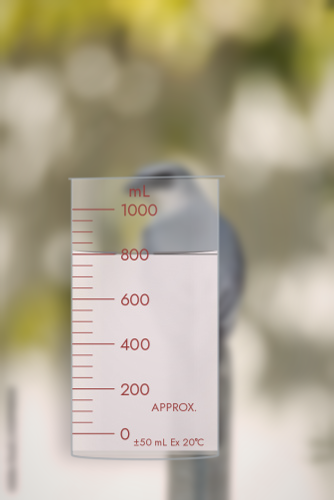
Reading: 800 (mL)
